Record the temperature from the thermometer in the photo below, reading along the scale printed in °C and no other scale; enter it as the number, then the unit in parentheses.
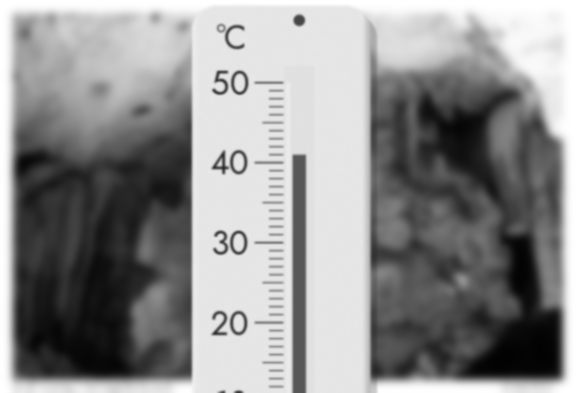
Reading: 41 (°C)
